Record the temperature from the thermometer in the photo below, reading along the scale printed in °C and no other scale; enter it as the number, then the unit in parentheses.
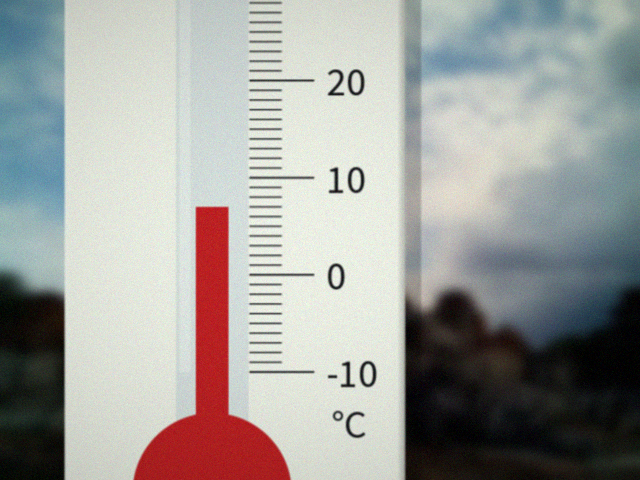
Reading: 7 (°C)
